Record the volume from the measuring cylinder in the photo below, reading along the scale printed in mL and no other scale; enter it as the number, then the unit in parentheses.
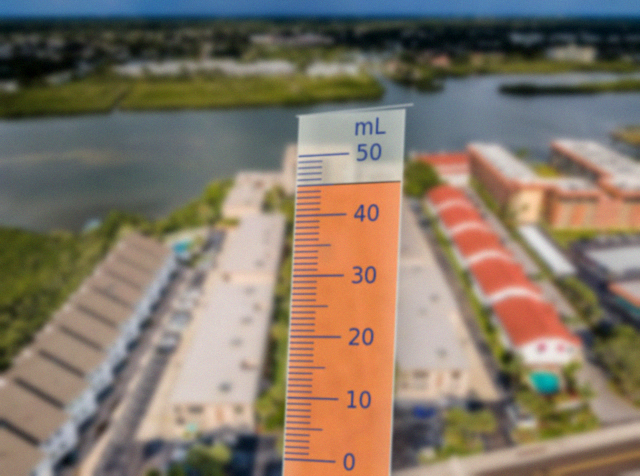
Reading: 45 (mL)
